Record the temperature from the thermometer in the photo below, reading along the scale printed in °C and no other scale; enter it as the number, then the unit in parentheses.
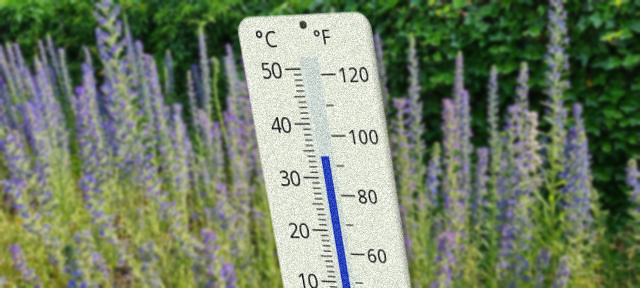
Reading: 34 (°C)
